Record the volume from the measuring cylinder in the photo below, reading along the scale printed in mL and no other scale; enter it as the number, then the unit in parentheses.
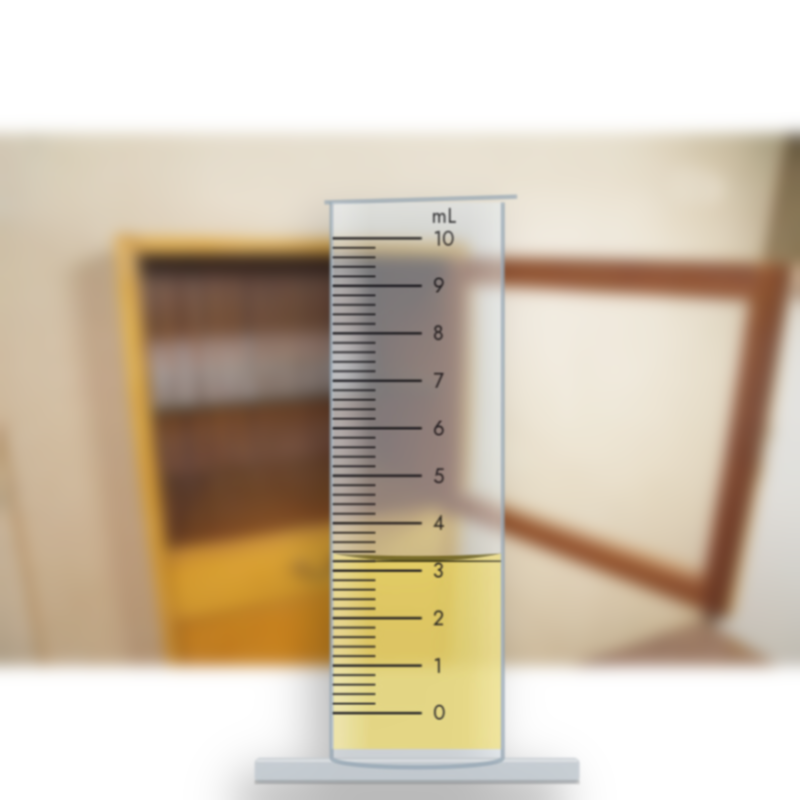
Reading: 3.2 (mL)
